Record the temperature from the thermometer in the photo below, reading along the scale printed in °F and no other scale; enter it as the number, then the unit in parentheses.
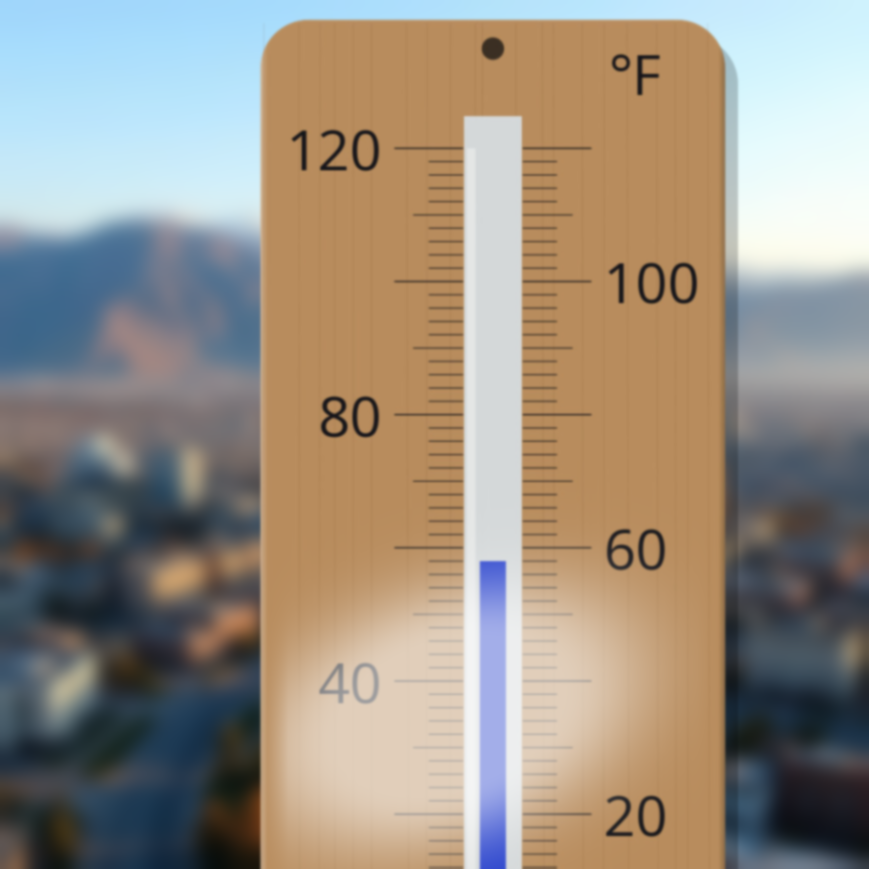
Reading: 58 (°F)
